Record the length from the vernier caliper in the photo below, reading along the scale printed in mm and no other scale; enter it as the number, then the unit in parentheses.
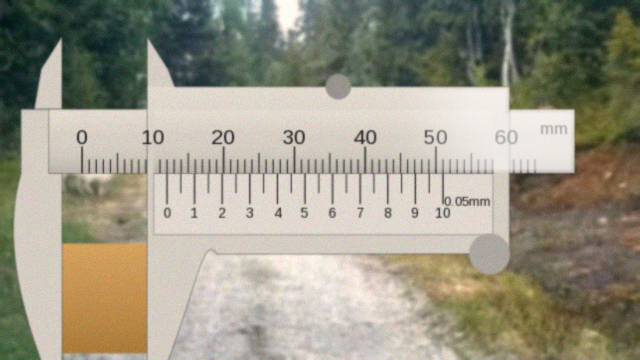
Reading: 12.0 (mm)
